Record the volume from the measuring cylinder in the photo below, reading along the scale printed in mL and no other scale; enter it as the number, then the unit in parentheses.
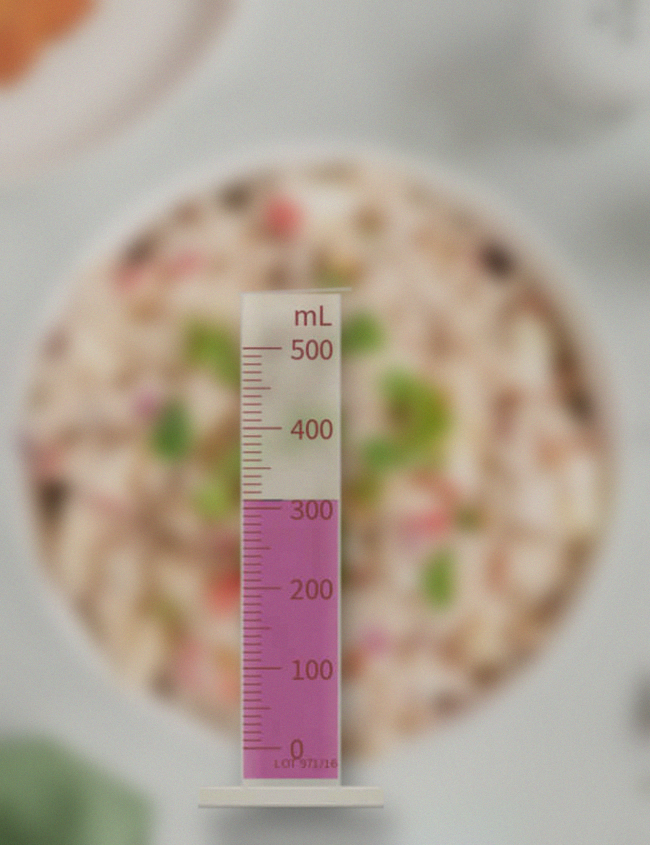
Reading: 310 (mL)
